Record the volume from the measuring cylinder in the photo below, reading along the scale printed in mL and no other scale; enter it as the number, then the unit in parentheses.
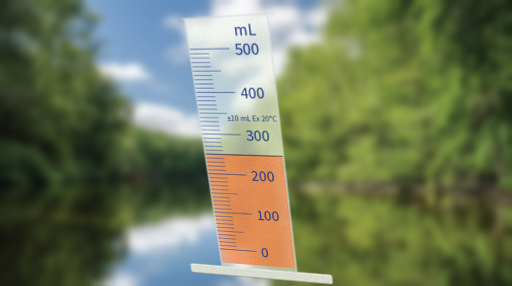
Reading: 250 (mL)
